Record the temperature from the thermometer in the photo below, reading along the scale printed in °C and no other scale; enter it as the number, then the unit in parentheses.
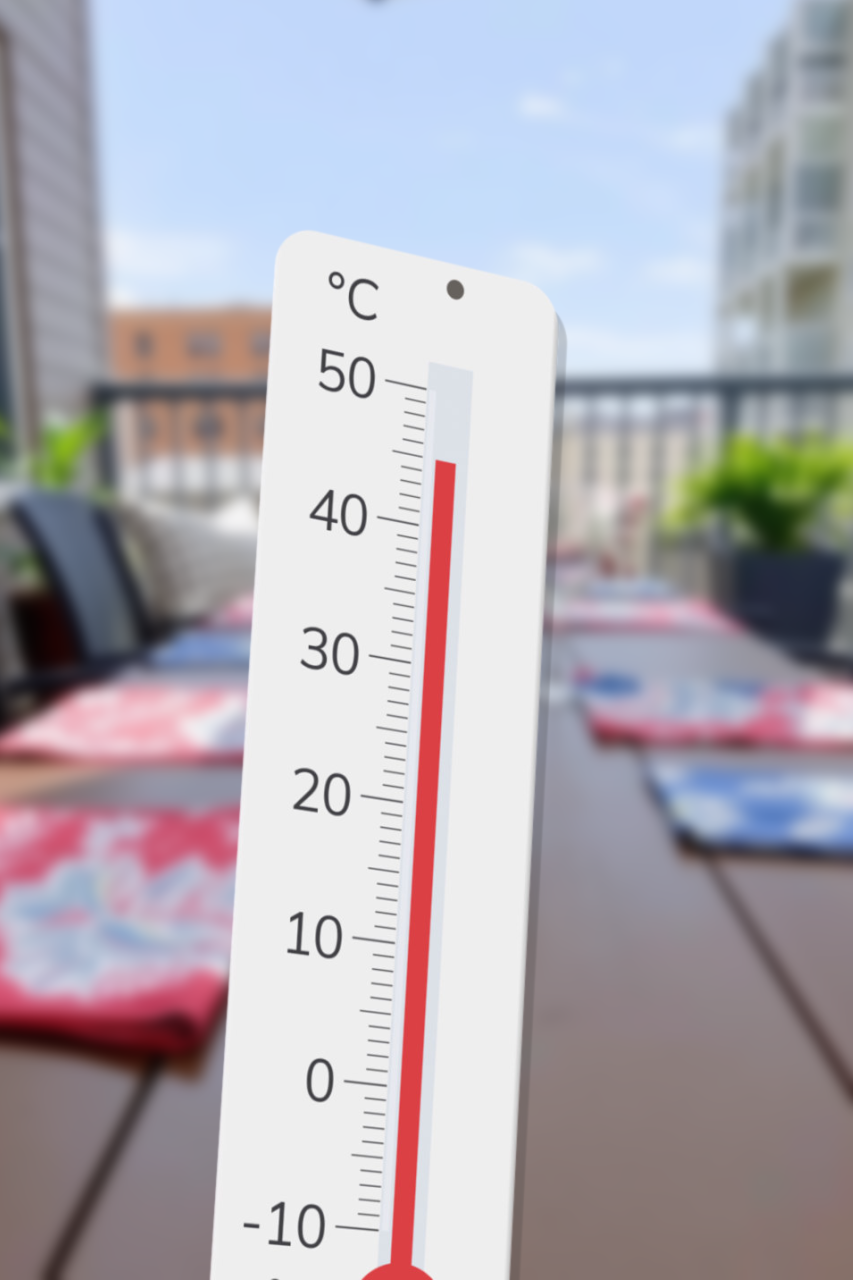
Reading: 45 (°C)
